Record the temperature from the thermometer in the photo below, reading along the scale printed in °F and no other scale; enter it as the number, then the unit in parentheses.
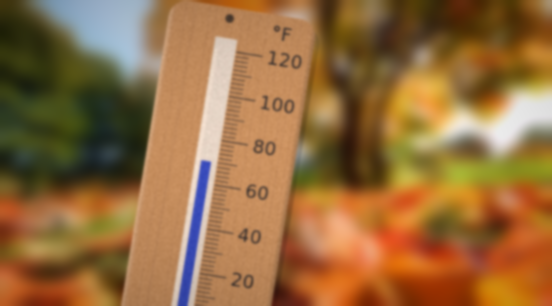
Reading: 70 (°F)
